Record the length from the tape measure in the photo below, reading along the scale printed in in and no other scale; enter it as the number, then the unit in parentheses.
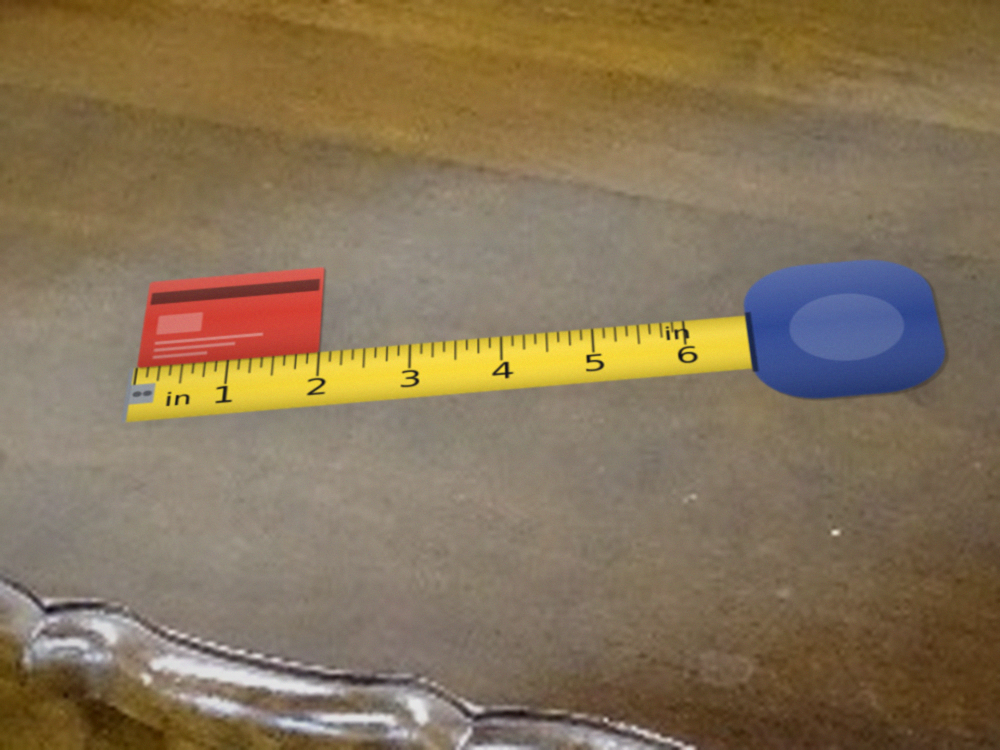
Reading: 2 (in)
